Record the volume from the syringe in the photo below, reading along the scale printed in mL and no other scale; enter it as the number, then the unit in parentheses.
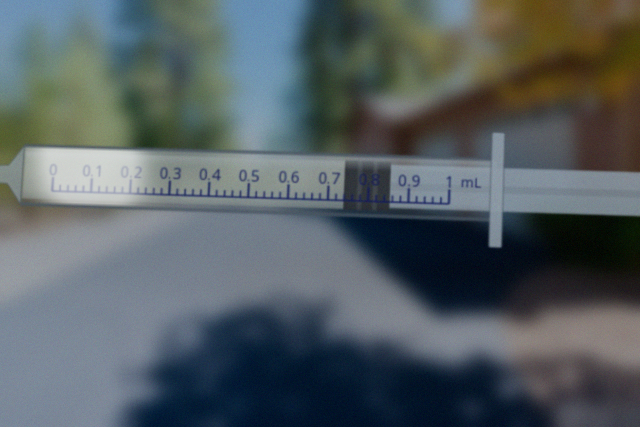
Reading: 0.74 (mL)
